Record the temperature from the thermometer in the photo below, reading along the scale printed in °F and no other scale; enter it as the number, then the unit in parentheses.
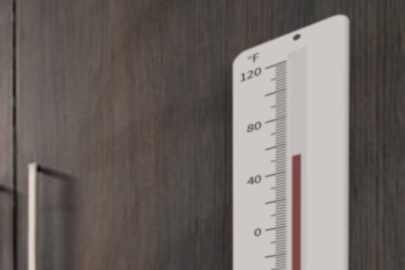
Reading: 50 (°F)
